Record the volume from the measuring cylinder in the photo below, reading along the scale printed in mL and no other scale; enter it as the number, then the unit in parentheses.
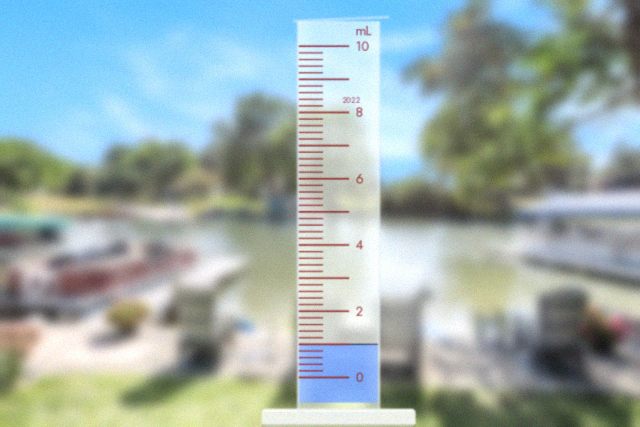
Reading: 1 (mL)
